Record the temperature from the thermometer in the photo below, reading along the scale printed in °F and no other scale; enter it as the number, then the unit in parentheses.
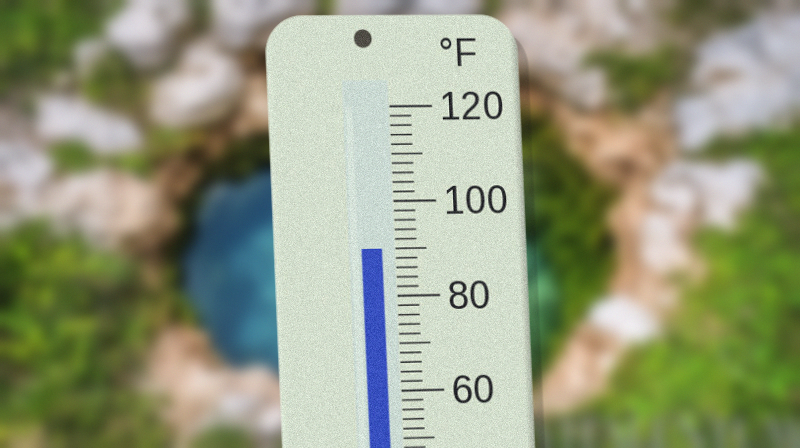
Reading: 90 (°F)
